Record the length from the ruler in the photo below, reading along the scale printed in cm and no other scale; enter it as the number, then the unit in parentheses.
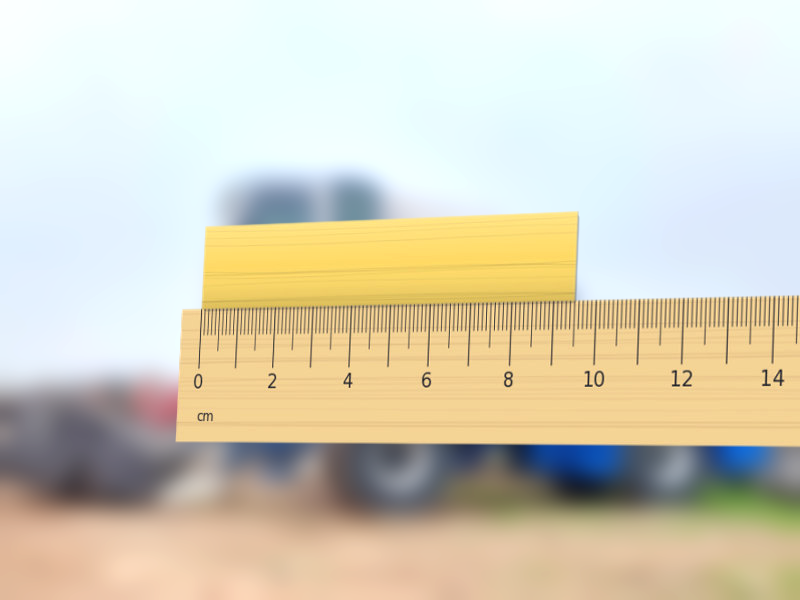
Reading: 9.5 (cm)
